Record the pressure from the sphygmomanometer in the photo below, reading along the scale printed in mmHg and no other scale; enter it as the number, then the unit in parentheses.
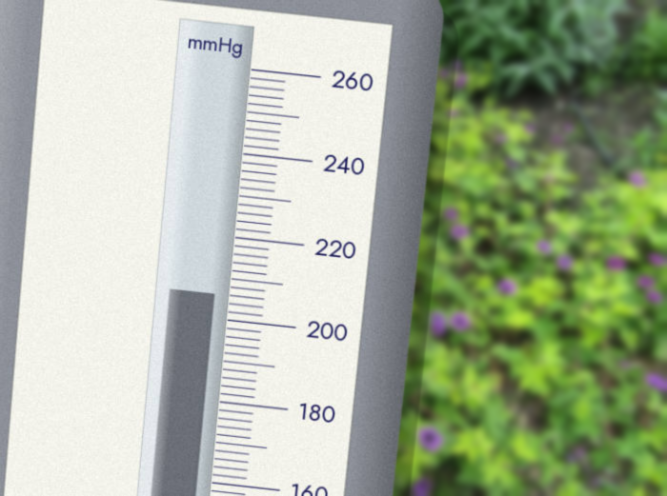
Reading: 206 (mmHg)
